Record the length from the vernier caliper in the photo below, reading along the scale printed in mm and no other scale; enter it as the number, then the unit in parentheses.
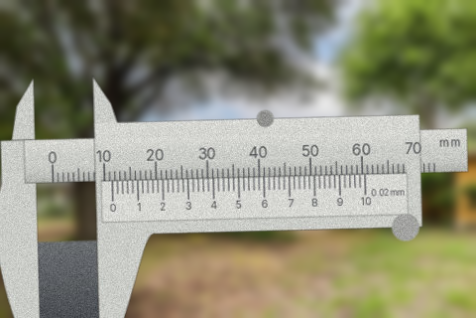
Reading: 11.5 (mm)
